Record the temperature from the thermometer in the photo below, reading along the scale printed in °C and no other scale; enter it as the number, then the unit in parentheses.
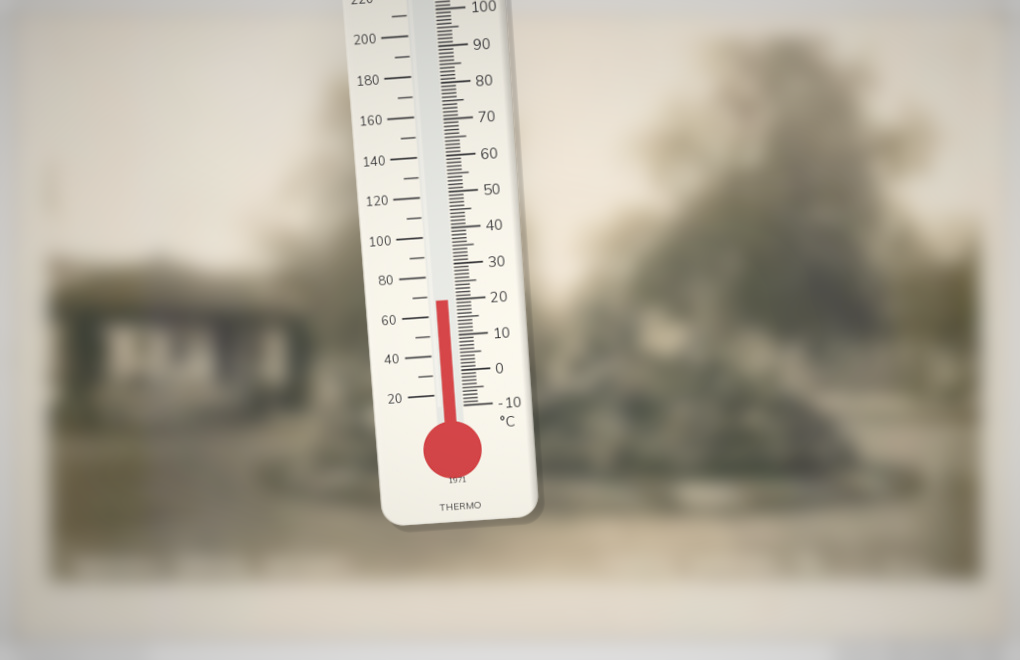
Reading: 20 (°C)
